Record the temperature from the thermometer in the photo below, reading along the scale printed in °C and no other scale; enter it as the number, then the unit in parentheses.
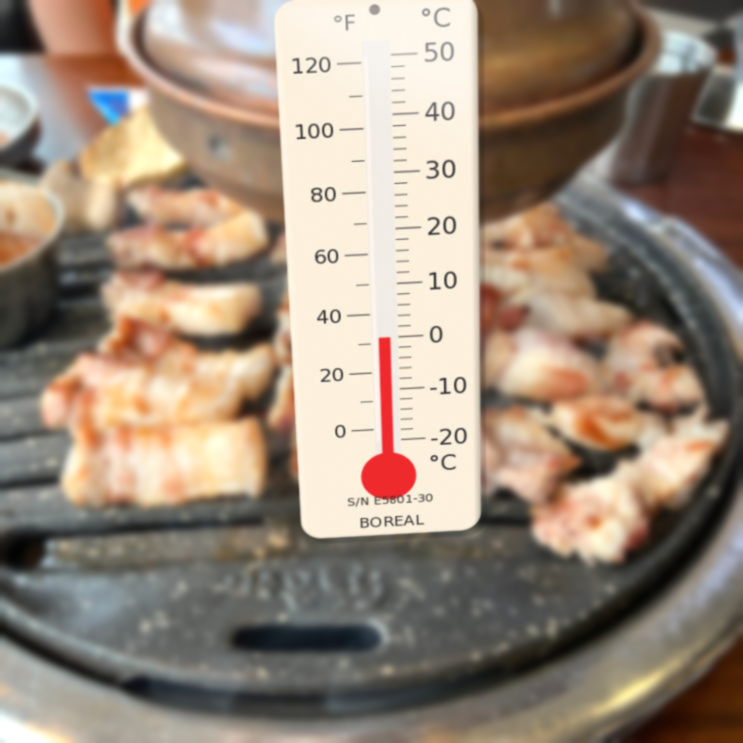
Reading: 0 (°C)
